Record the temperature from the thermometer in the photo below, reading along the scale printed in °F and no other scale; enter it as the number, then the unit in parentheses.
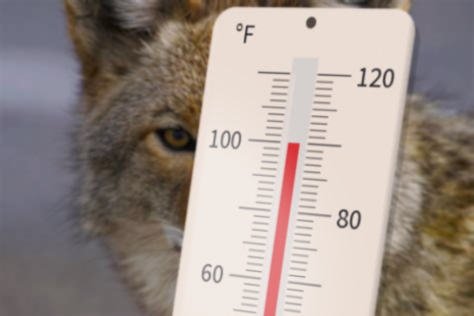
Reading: 100 (°F)
